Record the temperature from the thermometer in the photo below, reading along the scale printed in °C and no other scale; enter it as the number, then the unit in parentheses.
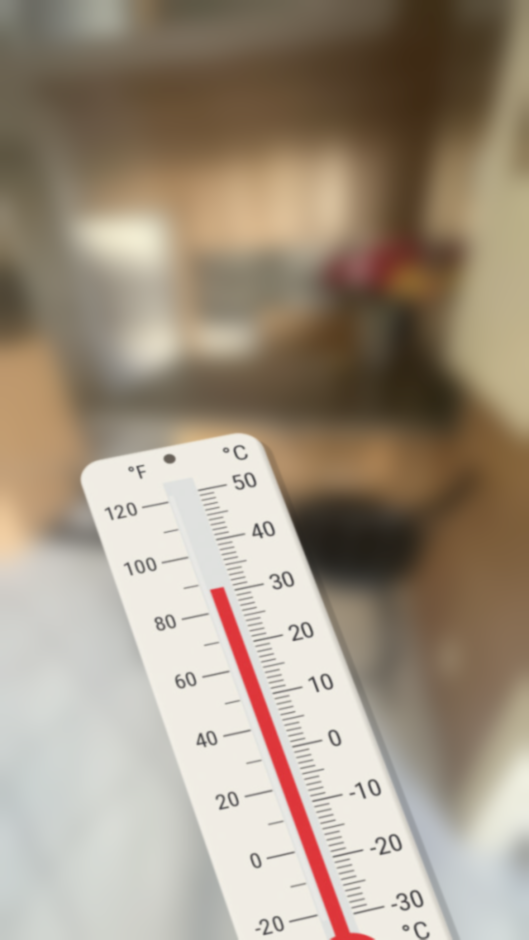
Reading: 31 (°C)
